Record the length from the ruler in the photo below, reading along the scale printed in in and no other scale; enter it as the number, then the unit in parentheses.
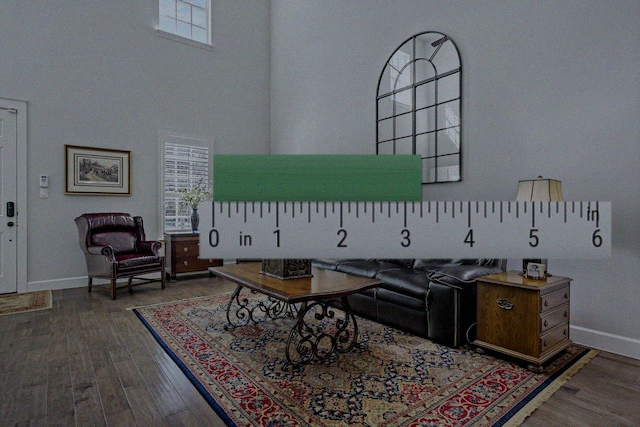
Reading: 3.25 (in)
